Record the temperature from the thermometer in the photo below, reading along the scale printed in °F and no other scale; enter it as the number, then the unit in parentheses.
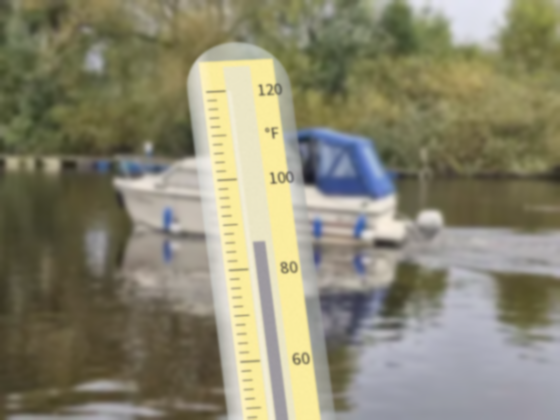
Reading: 86 (°F)
